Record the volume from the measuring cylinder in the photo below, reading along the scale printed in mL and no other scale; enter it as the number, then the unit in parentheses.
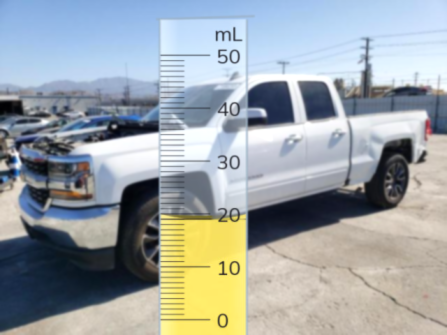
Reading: 19 (mL)
